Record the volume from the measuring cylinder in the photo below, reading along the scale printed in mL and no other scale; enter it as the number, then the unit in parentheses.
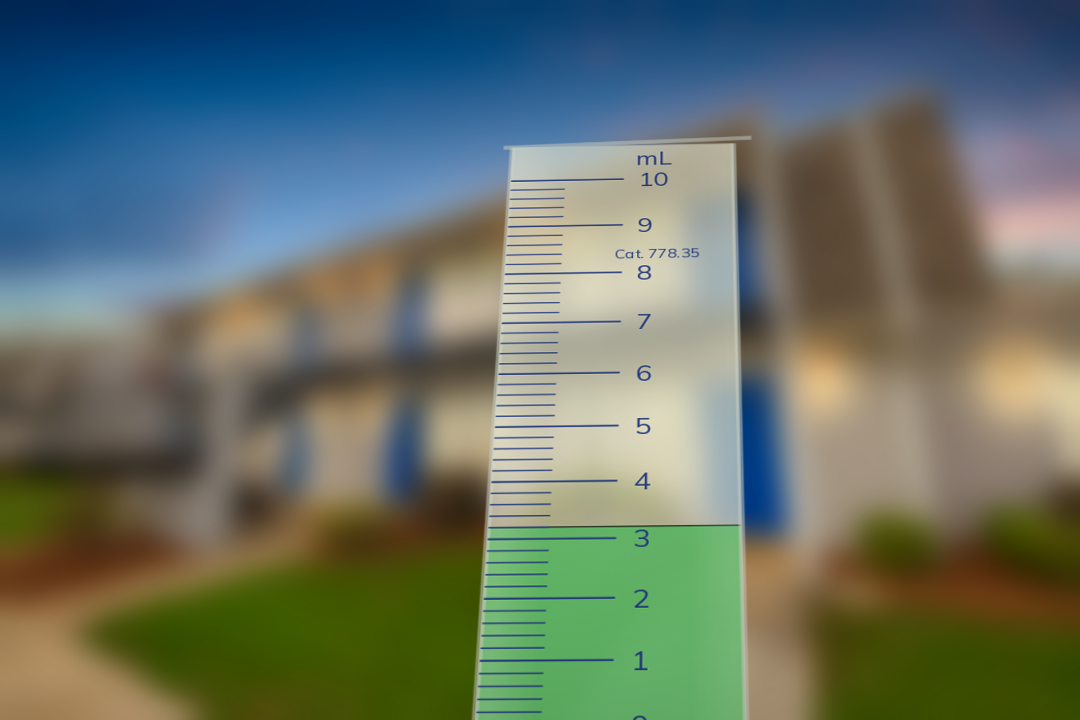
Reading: 3.2 (mL)
